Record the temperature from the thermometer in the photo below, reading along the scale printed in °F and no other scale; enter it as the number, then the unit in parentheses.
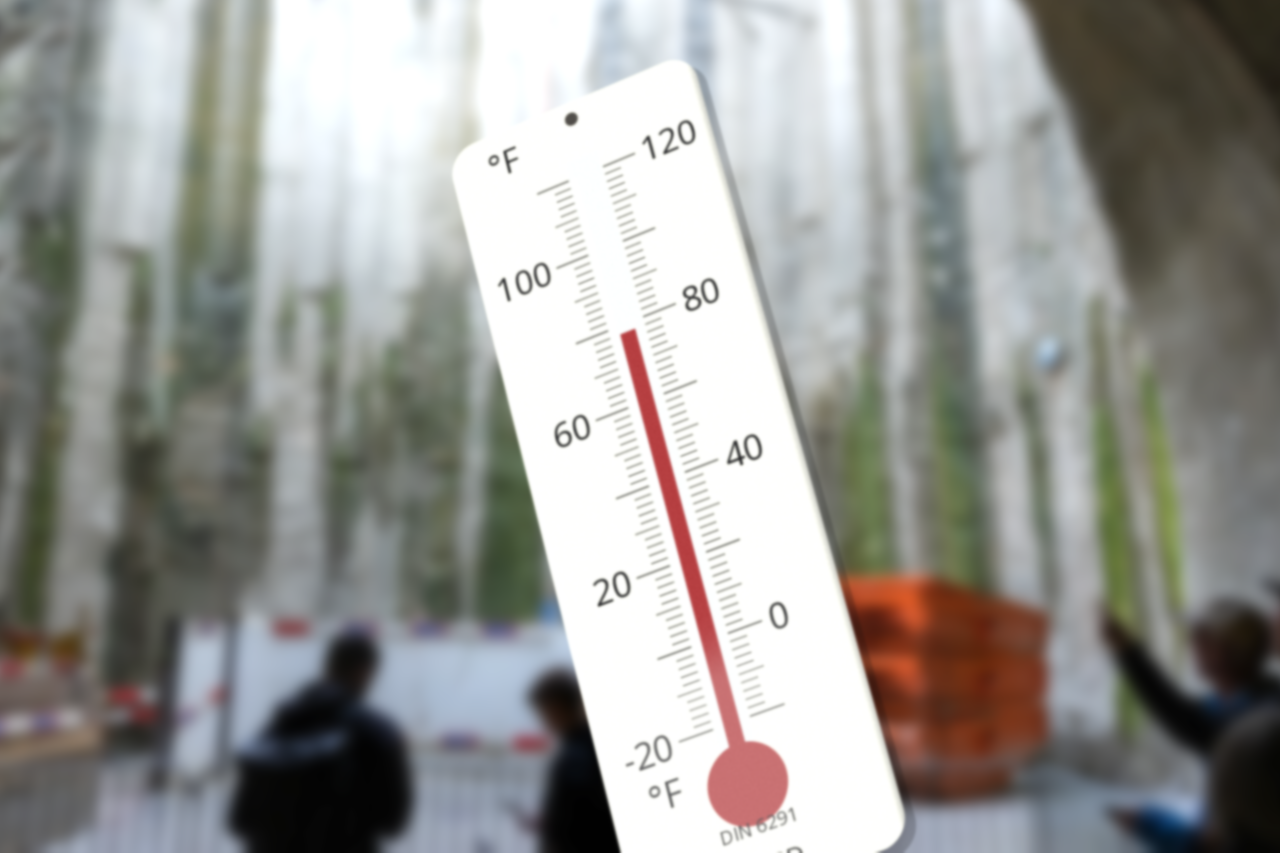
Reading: 78 (°F)
